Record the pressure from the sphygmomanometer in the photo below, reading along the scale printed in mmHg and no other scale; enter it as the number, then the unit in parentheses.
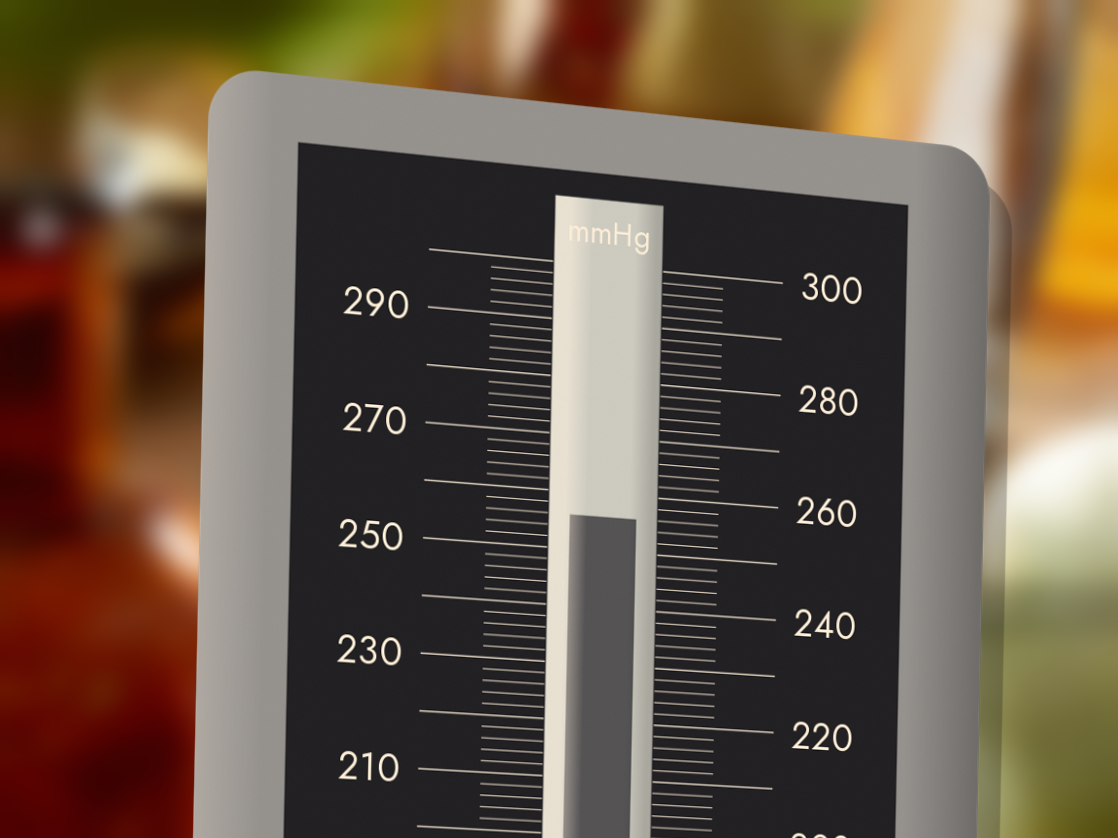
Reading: 256 (mmHg)
